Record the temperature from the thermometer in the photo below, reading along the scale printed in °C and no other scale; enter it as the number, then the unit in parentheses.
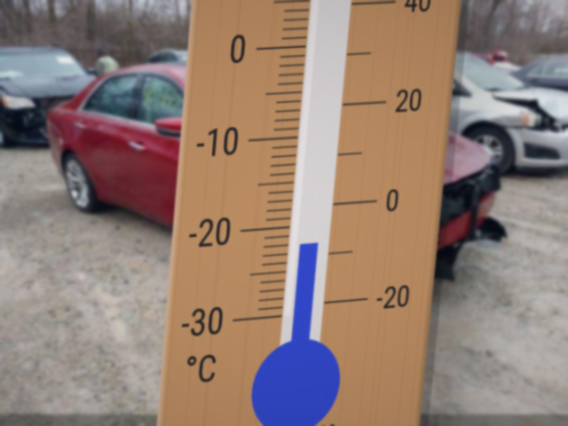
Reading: -22 (°C)
